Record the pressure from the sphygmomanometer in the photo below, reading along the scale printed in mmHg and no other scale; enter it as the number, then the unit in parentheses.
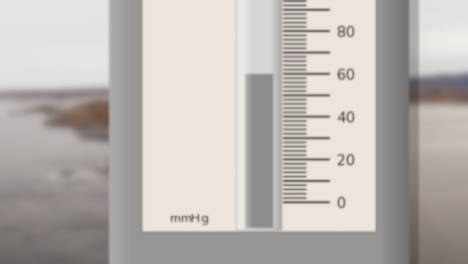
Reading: 60 (mmHg)
